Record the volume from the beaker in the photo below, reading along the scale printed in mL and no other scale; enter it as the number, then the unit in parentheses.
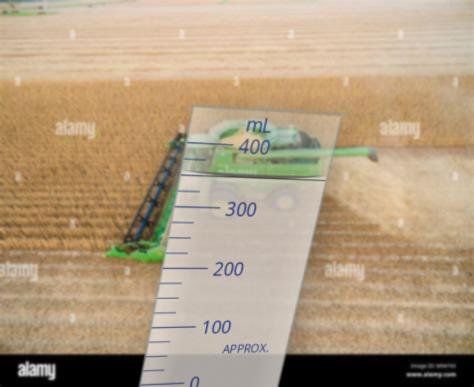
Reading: 350 (mL)
